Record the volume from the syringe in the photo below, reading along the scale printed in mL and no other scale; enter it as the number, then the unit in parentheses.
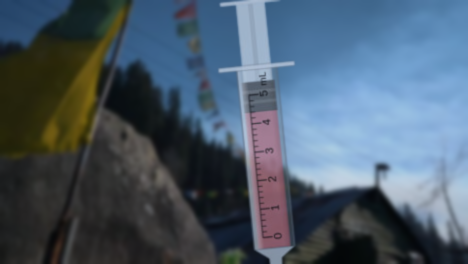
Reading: 4.4 (mL)
